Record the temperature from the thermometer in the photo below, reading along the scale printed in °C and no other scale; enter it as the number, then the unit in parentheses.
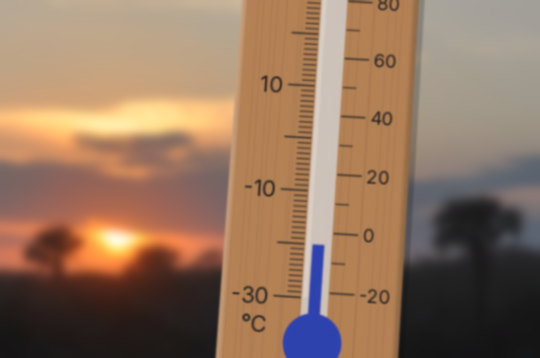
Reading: -20 (°C)
